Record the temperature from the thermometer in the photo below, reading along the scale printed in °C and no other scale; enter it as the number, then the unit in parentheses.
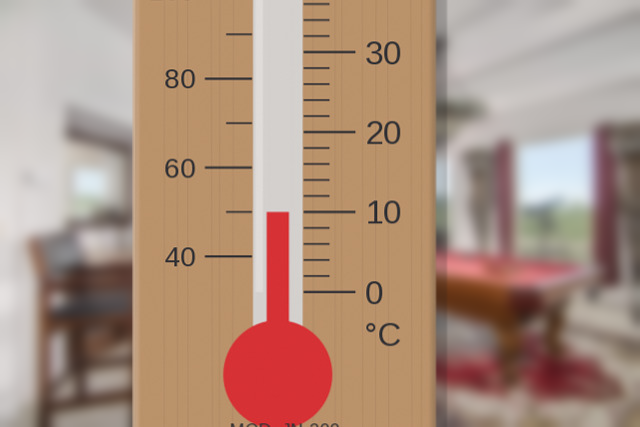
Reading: 10 (°C)
